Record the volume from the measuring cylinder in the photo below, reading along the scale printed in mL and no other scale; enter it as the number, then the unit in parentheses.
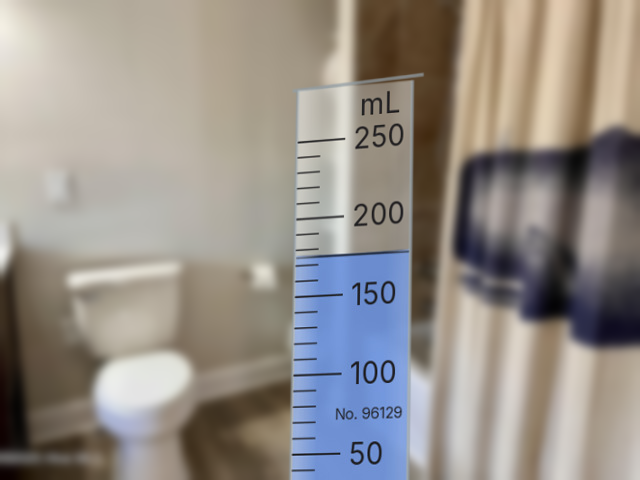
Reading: 175 (mL)
